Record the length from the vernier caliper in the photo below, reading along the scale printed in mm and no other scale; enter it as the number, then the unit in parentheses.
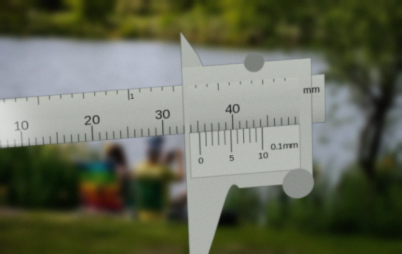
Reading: 35.2 (mm)
